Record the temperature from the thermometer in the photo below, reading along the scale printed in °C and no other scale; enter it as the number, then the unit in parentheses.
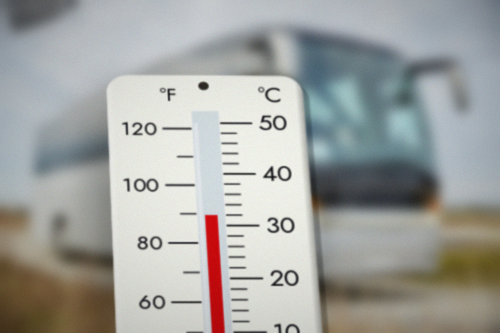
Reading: 32 (°C)
